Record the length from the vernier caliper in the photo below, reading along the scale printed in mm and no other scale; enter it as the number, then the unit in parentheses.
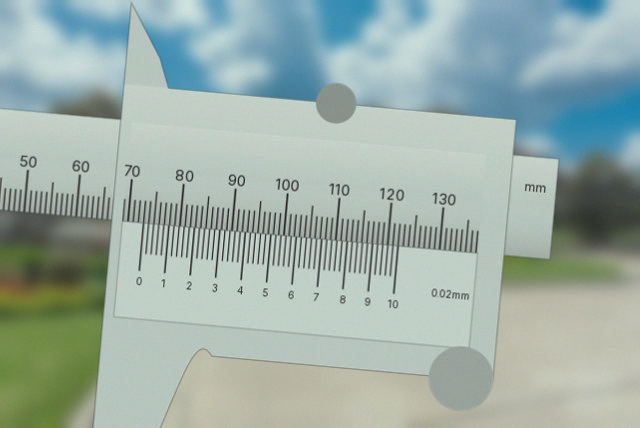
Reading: 73.0 (mm)
